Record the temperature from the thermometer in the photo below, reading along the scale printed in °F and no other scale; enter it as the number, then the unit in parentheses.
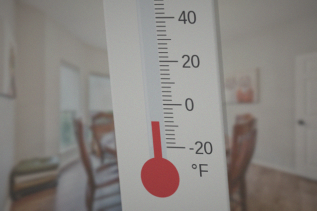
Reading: -8 (°F)
